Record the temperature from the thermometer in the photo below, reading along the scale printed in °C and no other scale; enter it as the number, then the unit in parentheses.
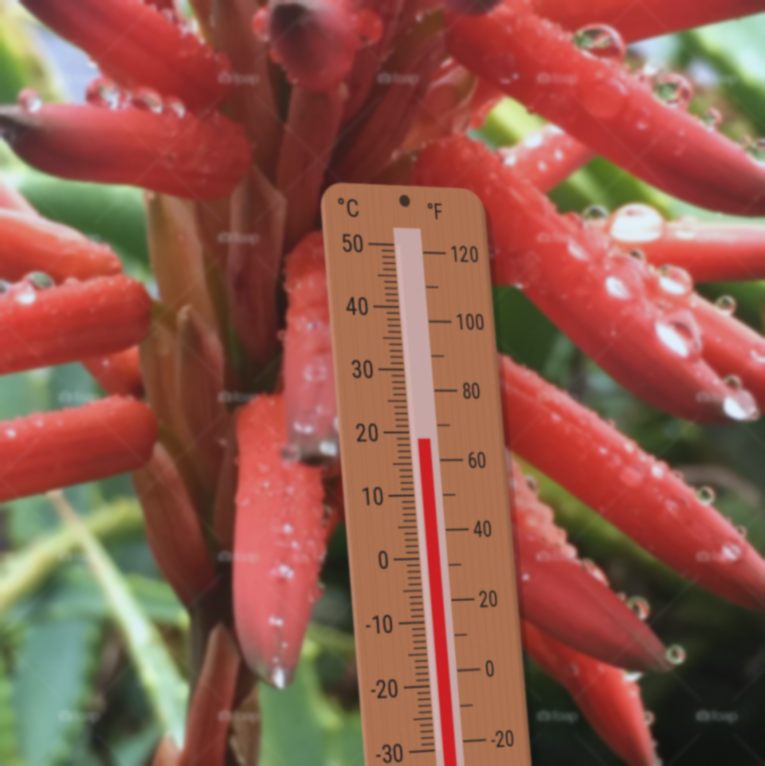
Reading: 19 (°C)
